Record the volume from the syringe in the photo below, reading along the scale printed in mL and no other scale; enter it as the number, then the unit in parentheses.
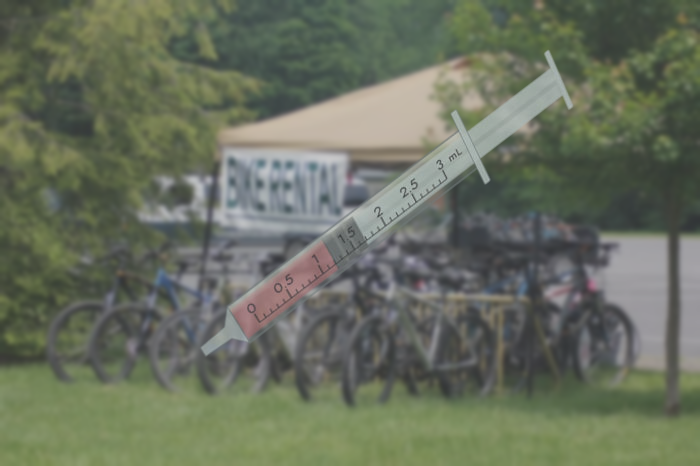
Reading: 1.2 (mL)
